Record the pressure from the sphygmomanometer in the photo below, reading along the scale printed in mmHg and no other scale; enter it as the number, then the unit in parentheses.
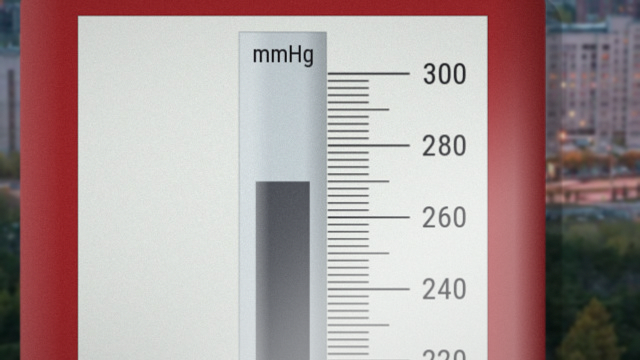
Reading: 270 (mmHg)
